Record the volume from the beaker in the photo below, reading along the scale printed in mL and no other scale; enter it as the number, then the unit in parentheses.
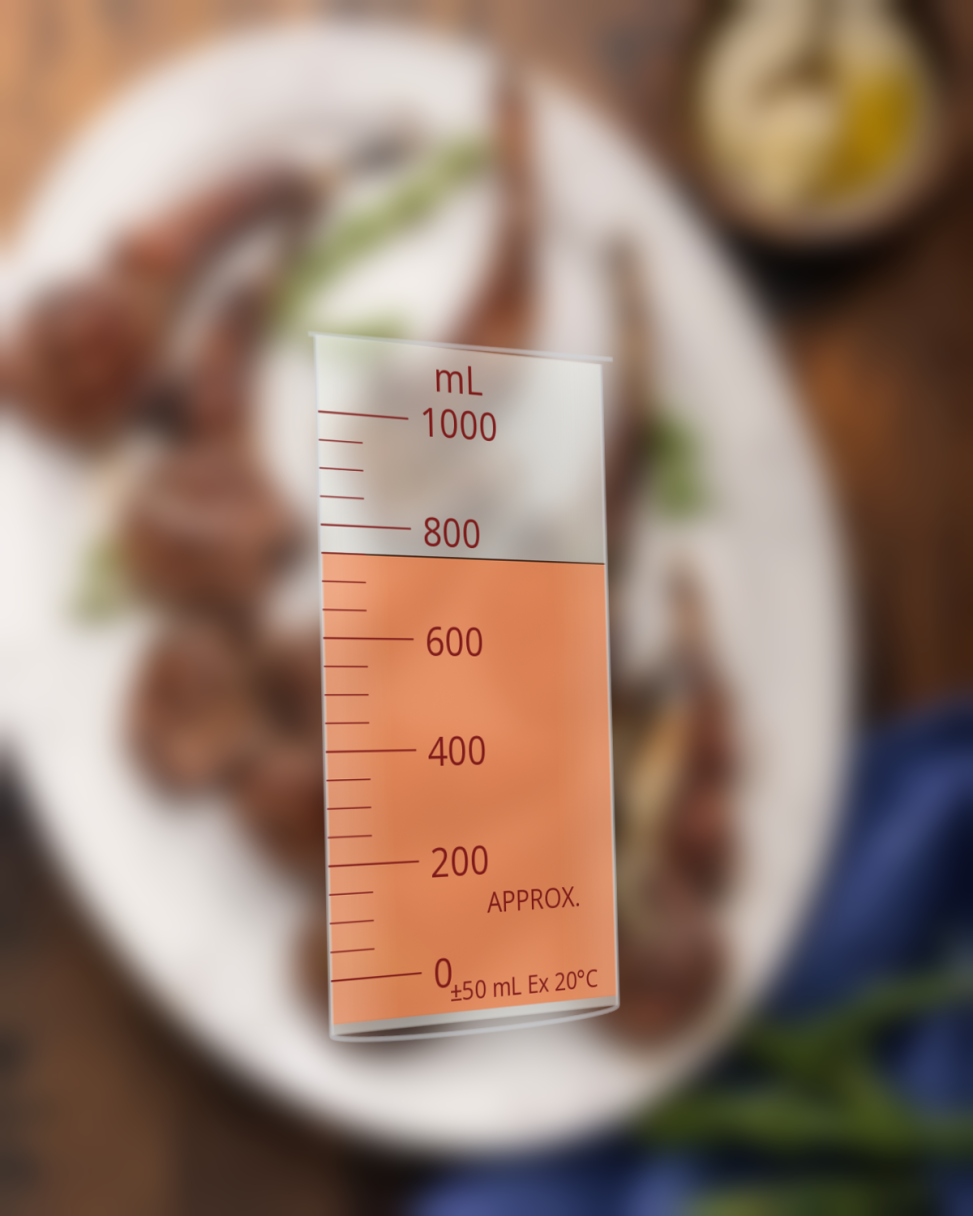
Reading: 750 (mL)
